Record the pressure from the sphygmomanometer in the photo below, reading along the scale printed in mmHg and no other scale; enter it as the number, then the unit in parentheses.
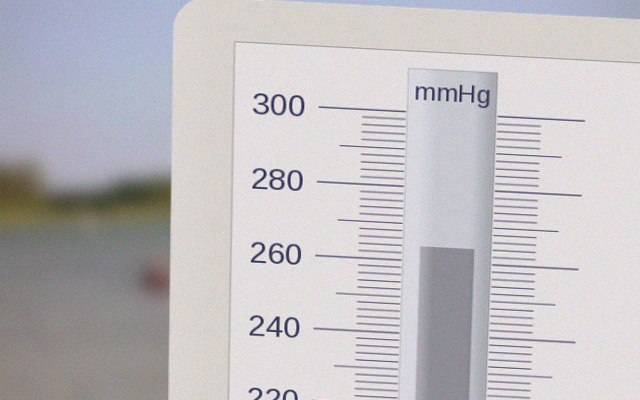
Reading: 264 (mmHg)
